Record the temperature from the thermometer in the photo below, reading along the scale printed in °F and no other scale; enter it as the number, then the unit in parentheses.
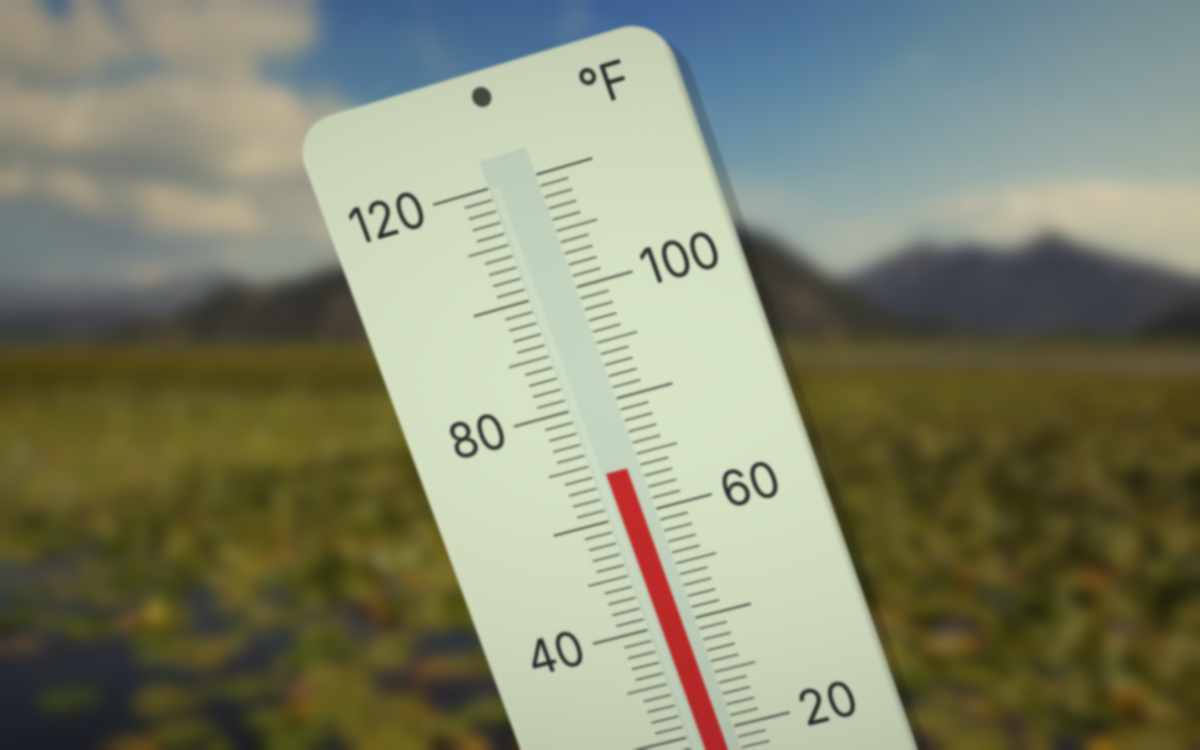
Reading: 68 (°F)
